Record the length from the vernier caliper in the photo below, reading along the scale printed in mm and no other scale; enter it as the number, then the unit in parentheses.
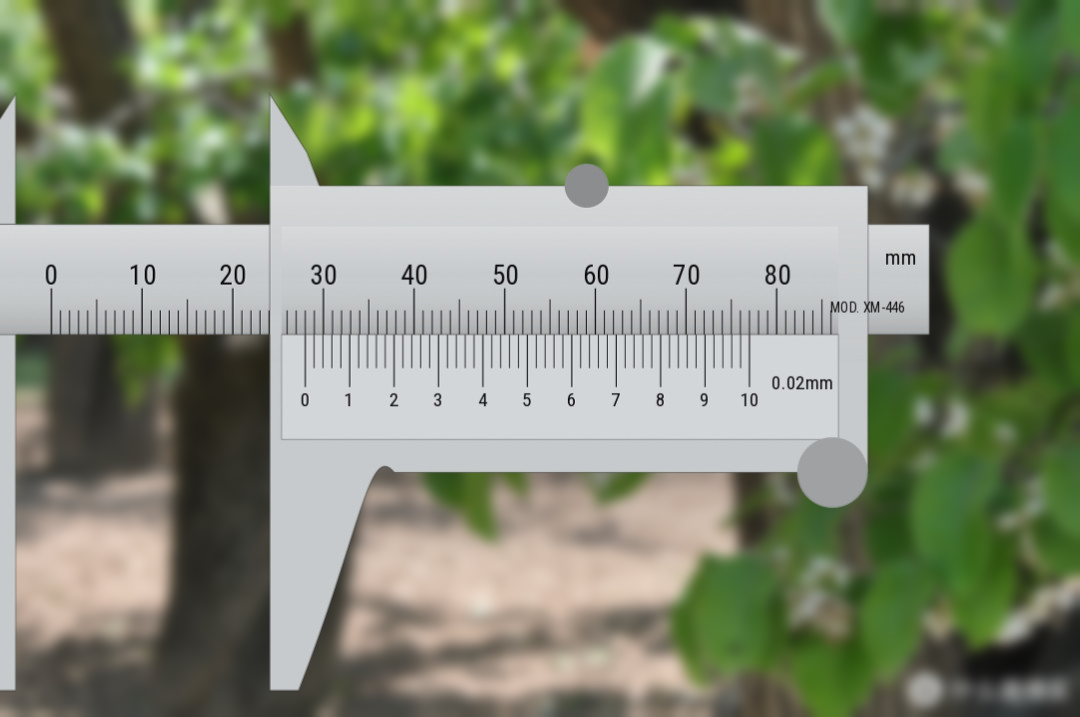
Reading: 28.0 (mm)
